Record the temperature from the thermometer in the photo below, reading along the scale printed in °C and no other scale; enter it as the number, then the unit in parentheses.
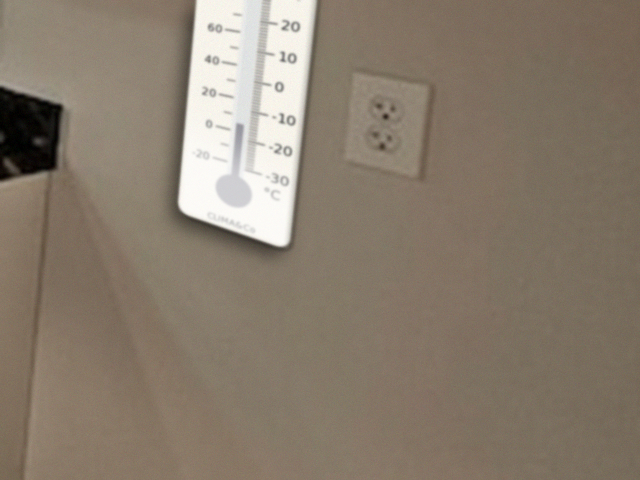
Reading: -15 (°C)
